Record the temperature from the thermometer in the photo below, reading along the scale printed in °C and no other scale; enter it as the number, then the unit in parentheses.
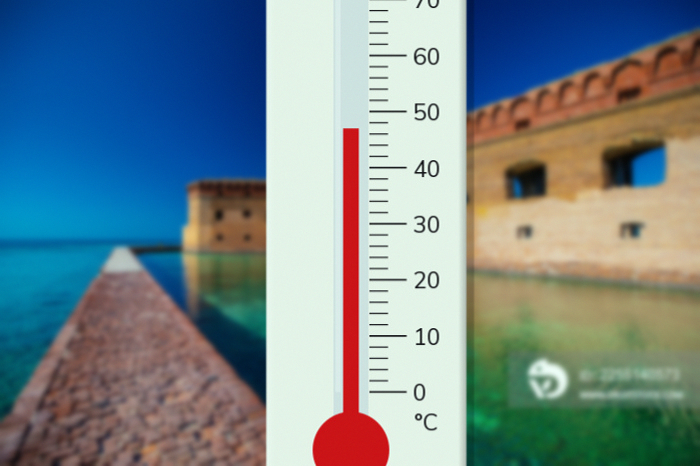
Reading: 47 (°C)
